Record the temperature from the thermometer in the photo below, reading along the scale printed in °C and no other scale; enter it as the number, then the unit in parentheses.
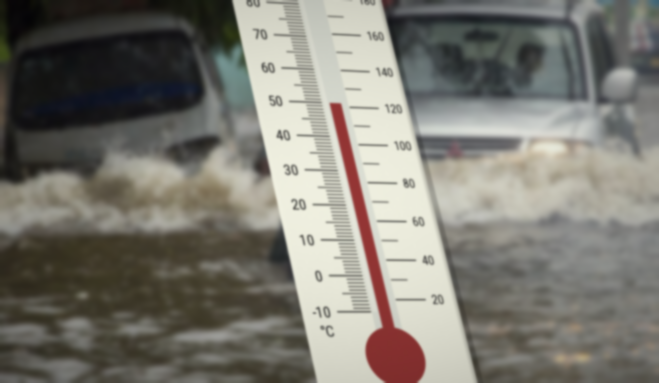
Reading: 50 (°C)
